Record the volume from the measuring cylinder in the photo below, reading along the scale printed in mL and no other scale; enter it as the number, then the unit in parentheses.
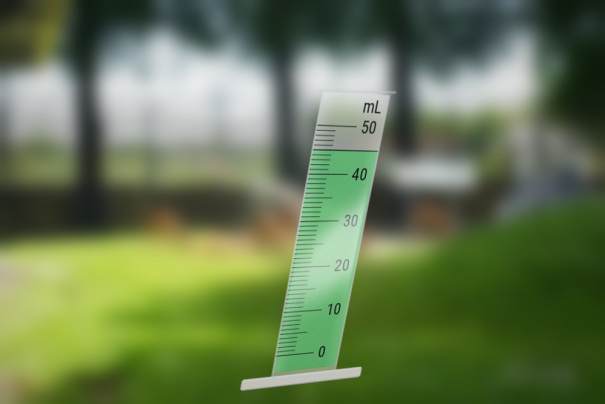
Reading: 45 (mL)
